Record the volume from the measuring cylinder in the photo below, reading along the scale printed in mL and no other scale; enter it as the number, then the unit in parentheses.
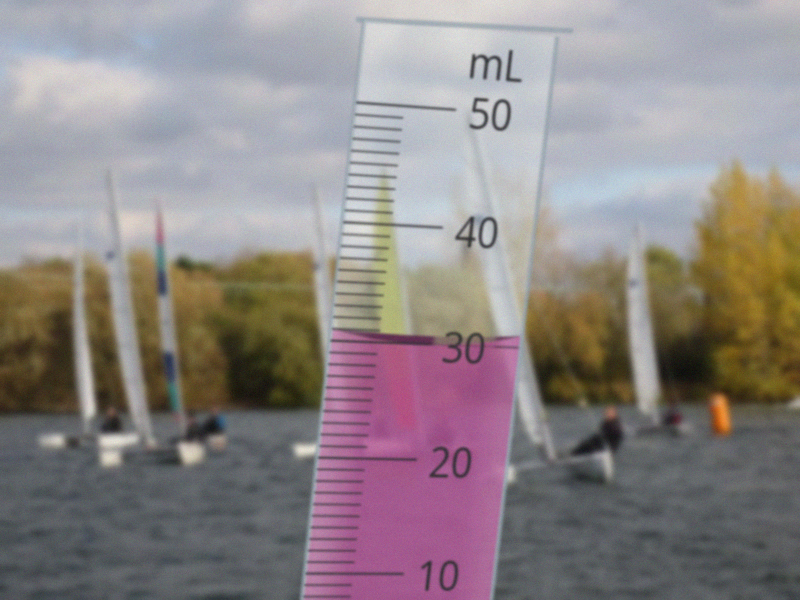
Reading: 30 (mL)
